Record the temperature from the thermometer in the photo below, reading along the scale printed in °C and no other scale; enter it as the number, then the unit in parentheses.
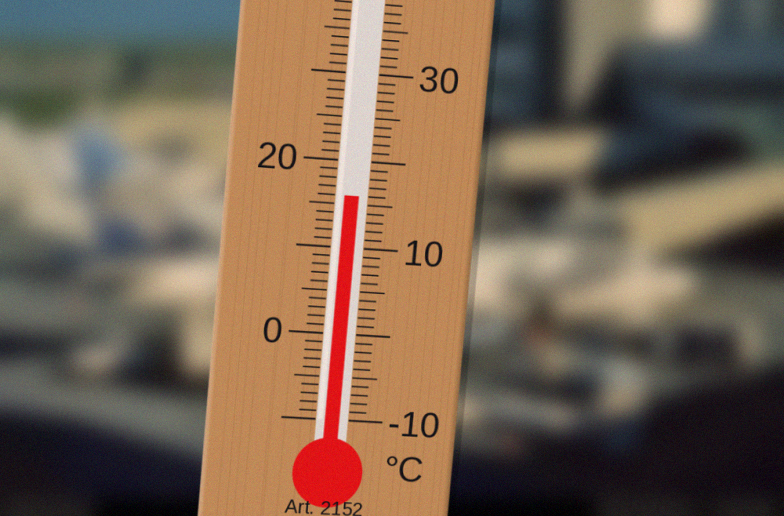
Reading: 16 (°C)
